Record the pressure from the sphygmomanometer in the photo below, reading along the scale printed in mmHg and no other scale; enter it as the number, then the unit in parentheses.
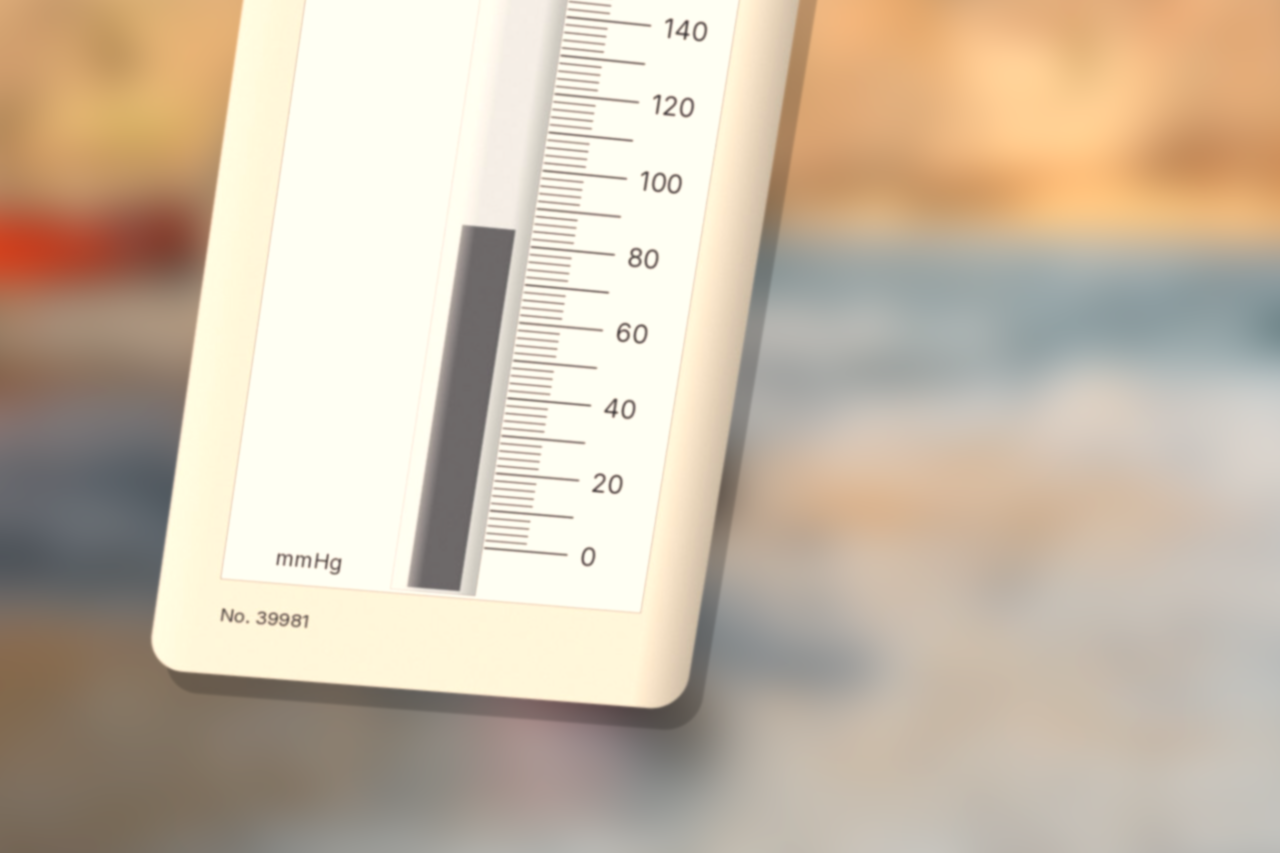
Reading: 84 (mmHg)
